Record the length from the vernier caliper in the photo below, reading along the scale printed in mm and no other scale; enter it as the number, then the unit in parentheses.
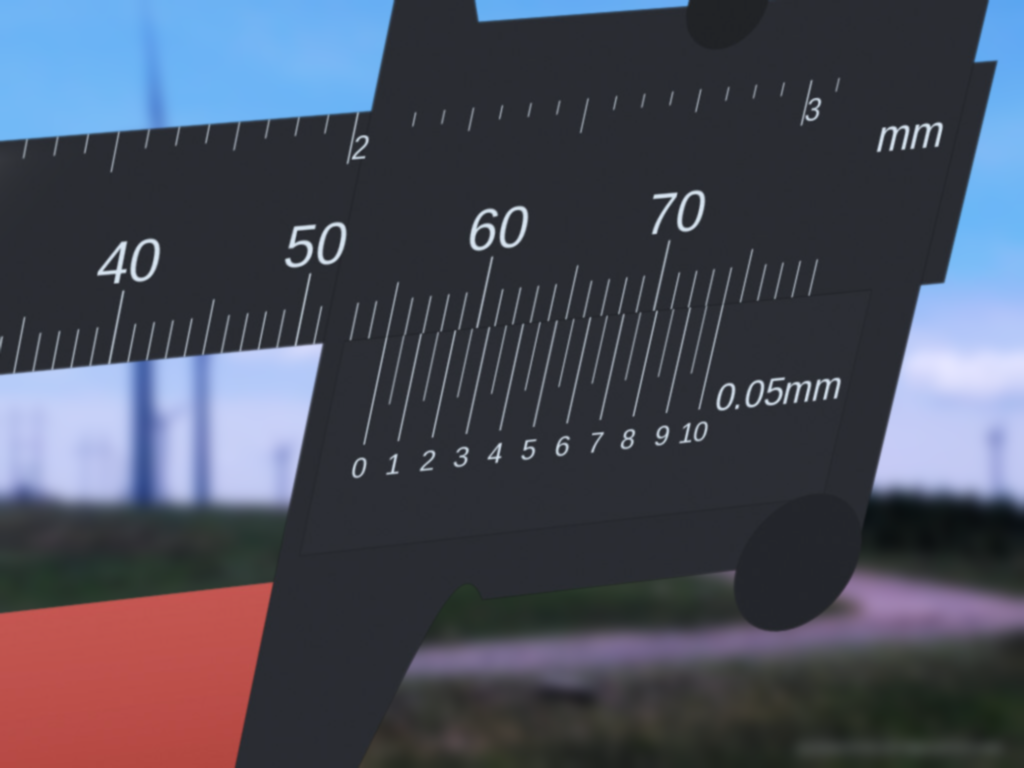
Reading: 55.0 (mm)
